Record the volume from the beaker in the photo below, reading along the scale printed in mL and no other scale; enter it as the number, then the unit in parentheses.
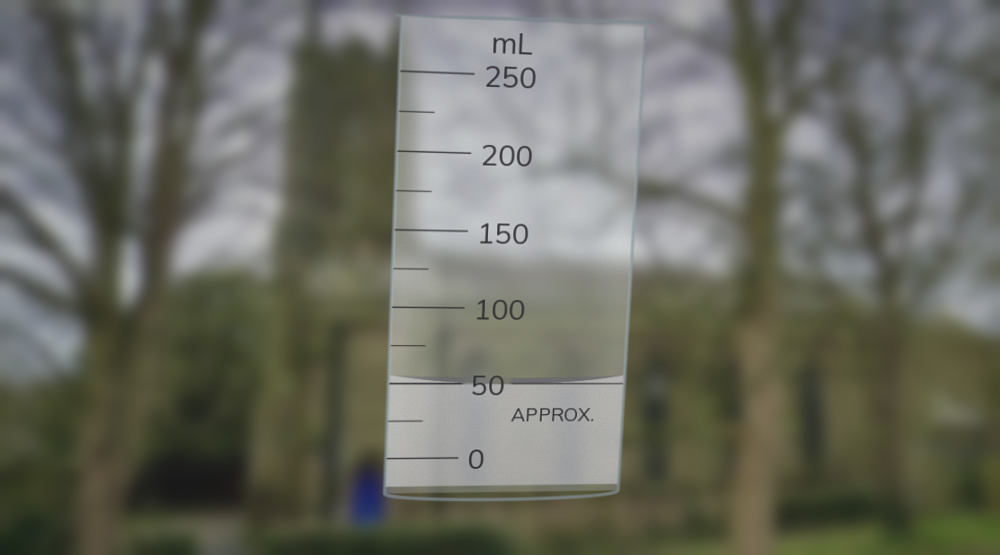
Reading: 50 (mL)
